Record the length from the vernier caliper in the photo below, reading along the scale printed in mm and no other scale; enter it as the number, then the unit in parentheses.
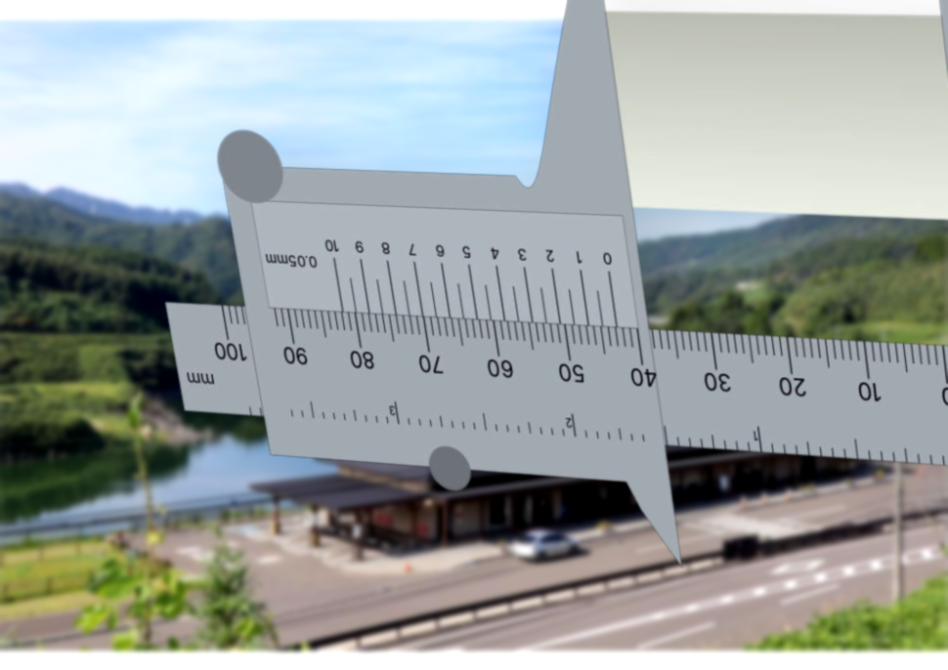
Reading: 42.8 (mm)
